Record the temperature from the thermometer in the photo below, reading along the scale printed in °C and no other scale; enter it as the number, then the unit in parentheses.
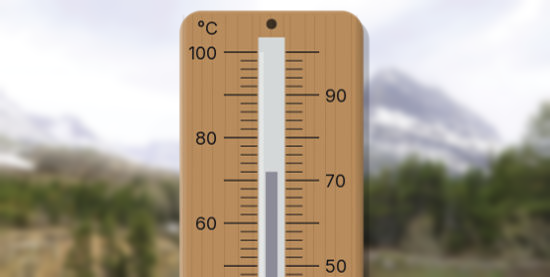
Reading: 72 (°C)
